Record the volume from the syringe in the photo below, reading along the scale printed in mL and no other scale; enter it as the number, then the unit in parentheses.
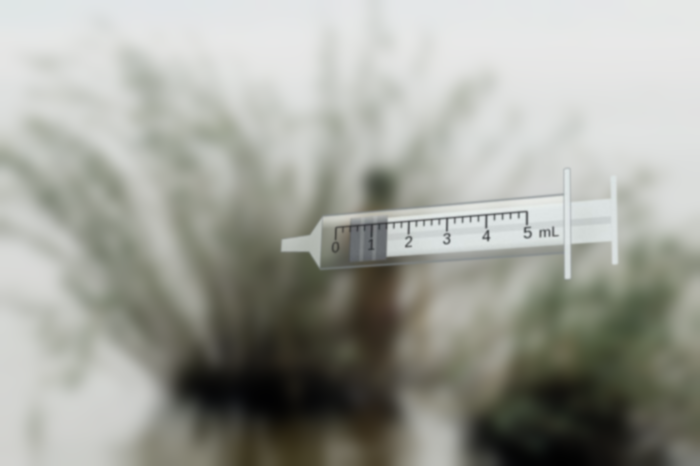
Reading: 0.4 (mL)
